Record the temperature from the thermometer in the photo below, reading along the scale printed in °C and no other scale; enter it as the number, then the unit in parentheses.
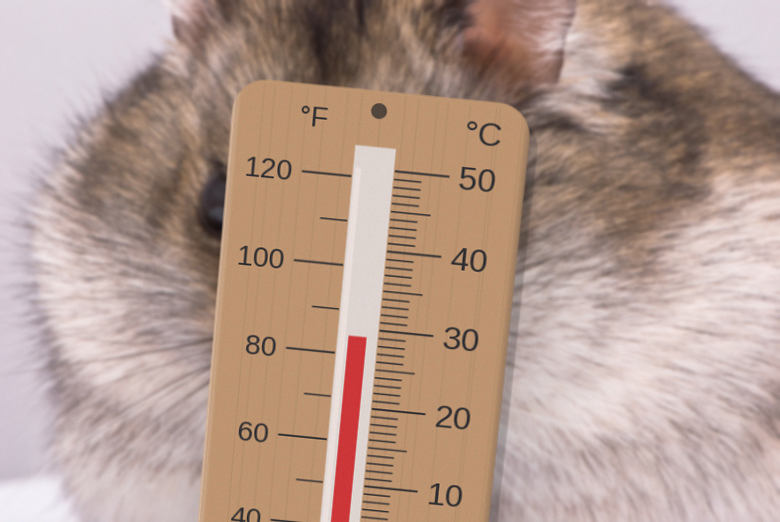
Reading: 29 (°C)
